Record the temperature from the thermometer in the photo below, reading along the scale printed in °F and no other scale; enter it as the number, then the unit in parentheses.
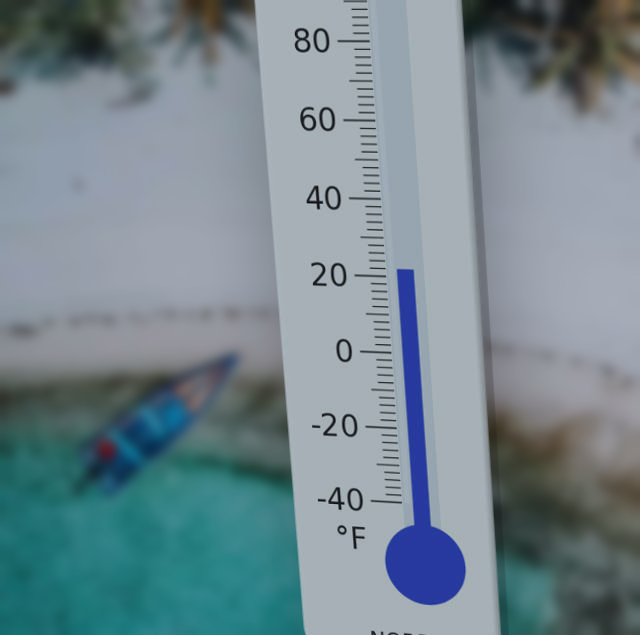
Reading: 22 (°F)
